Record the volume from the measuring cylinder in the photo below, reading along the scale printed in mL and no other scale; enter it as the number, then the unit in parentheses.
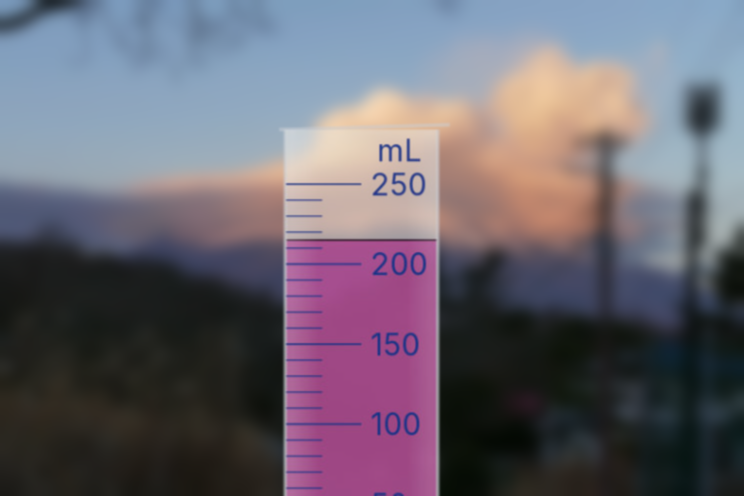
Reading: 215 (mL)
